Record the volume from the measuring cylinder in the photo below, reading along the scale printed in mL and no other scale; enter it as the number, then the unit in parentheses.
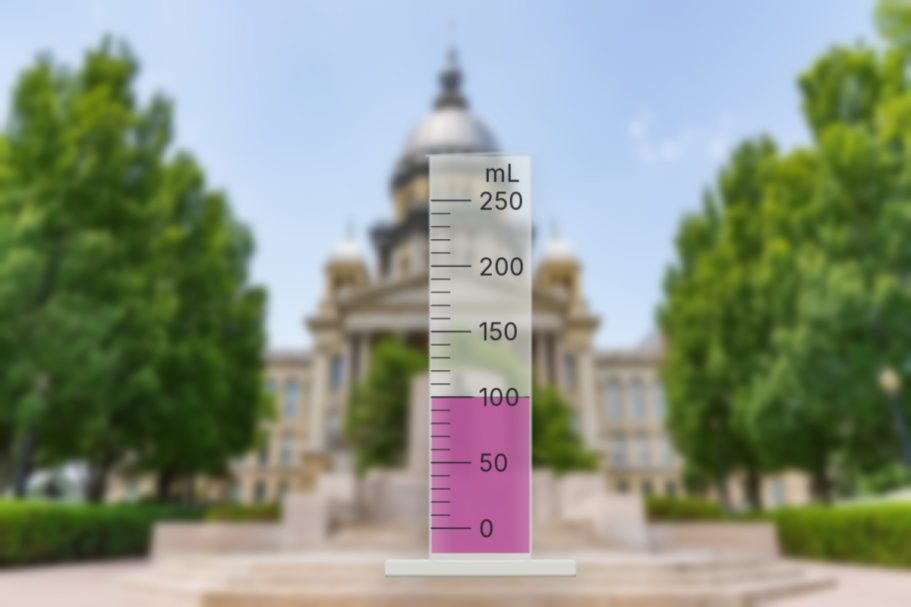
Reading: 100 (mL)
